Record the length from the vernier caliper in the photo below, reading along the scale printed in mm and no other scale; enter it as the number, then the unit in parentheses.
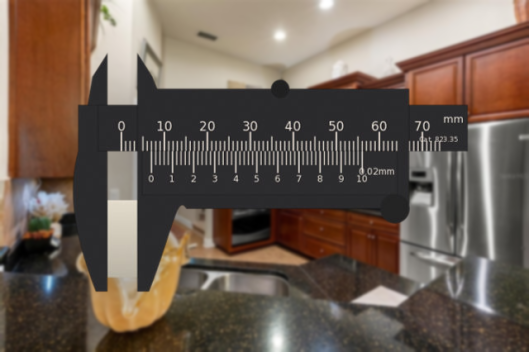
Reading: 7.0 (mm)
